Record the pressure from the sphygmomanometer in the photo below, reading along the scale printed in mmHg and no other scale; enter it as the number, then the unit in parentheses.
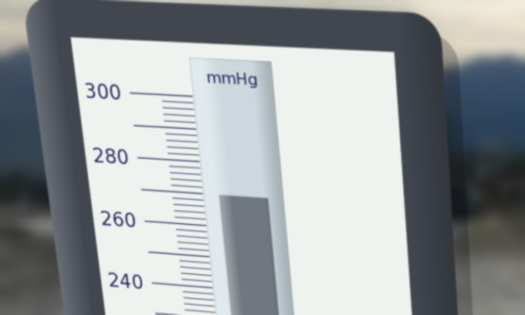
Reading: 270 (mmHg)
